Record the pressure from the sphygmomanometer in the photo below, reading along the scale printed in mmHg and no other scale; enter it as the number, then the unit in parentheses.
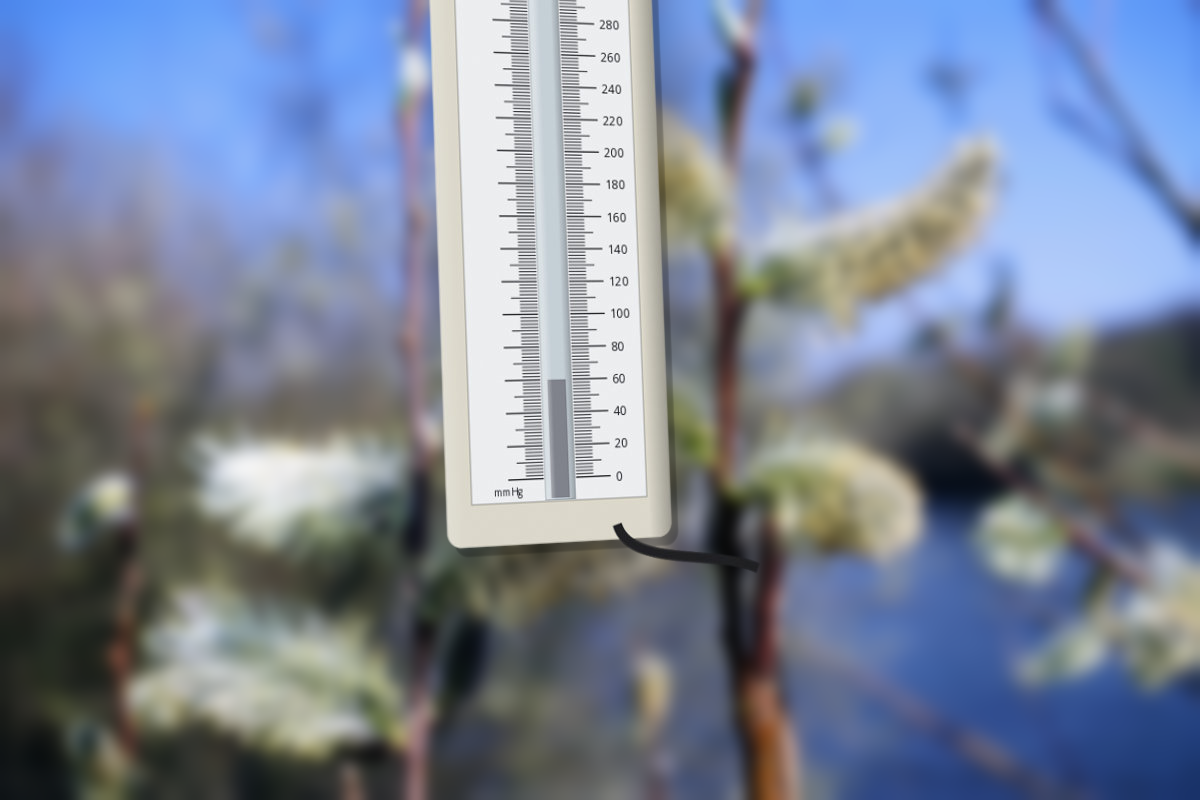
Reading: 60 (mmHg)
